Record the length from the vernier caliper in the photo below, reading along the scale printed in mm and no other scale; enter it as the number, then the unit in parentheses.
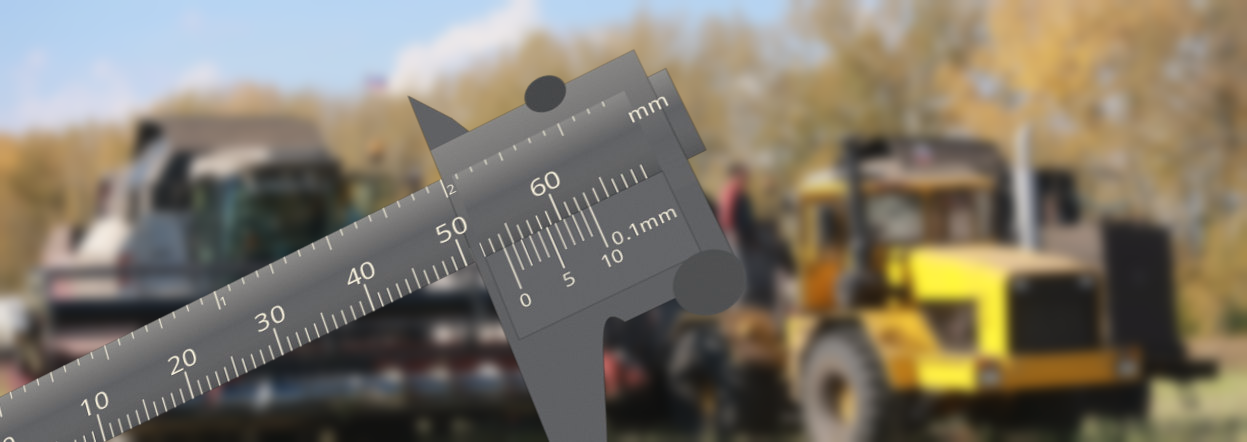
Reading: 54.0 (mm)
